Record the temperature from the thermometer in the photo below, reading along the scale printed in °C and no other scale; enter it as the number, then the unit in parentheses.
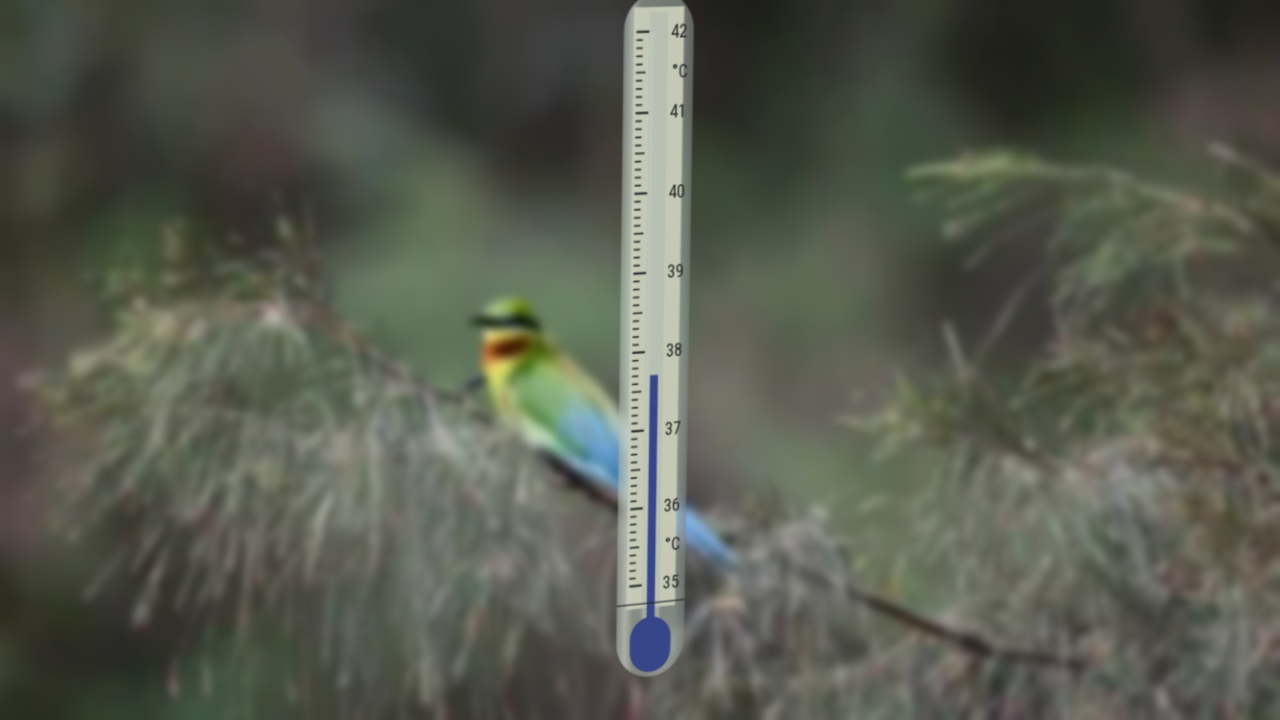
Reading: 37.7 (°C)
